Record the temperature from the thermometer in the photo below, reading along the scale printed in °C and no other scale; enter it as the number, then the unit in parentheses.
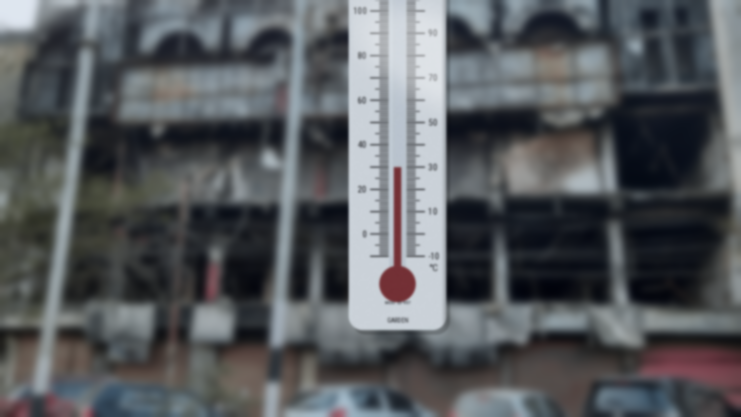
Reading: 30 (°C)
